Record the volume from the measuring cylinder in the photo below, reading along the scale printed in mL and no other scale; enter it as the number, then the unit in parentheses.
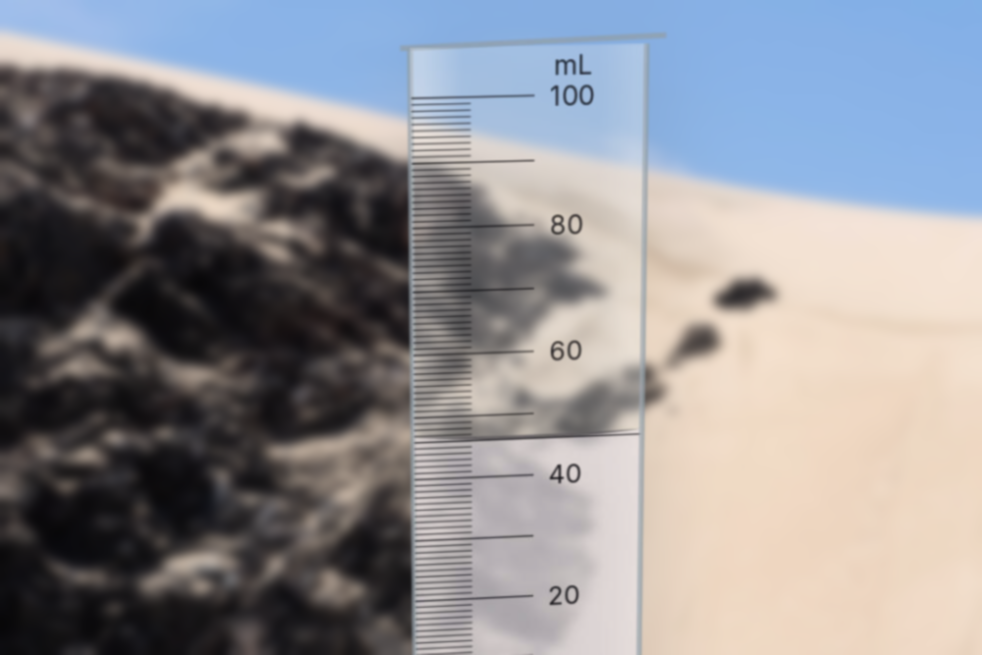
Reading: 46 (mL)
